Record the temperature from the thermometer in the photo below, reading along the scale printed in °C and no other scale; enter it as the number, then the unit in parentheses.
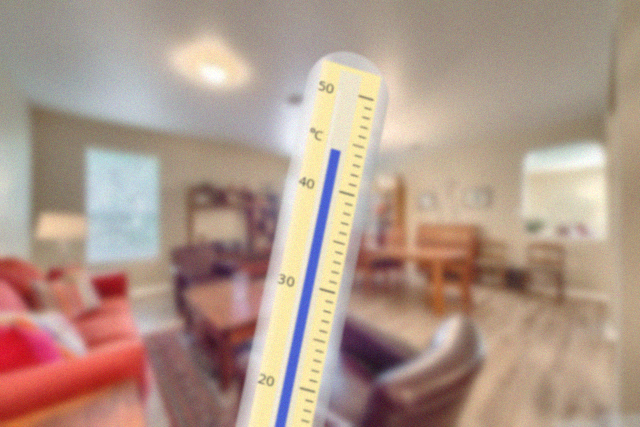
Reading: 44 (°C)
